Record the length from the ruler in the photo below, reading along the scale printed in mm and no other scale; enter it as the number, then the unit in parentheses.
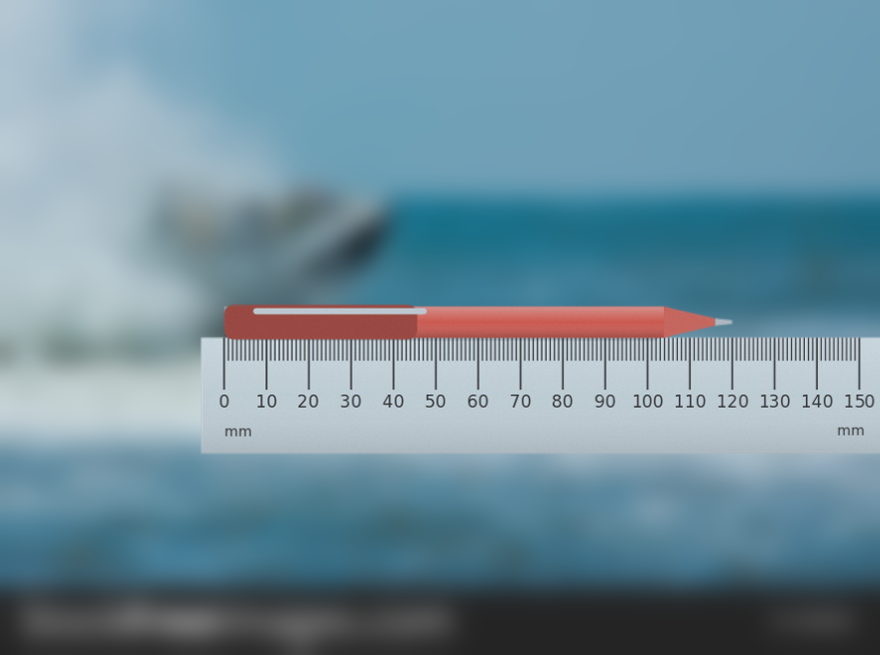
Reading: 120 (mm)
